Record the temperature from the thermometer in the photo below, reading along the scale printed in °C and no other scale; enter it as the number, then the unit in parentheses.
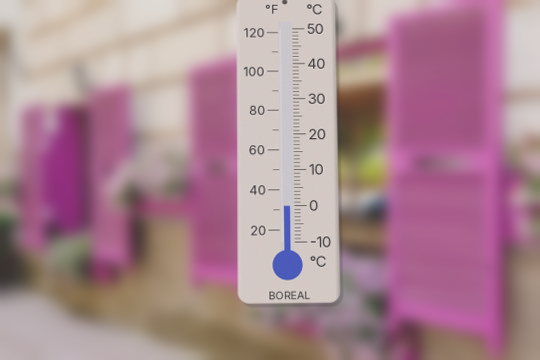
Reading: 0 (°C)
